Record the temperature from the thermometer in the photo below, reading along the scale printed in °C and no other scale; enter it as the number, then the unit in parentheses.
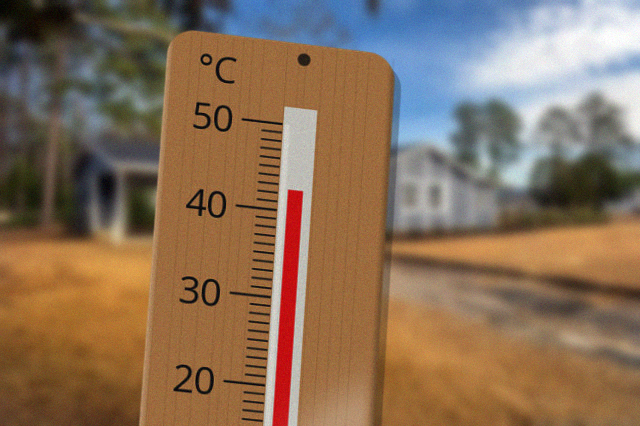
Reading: 42.5 (°C)
